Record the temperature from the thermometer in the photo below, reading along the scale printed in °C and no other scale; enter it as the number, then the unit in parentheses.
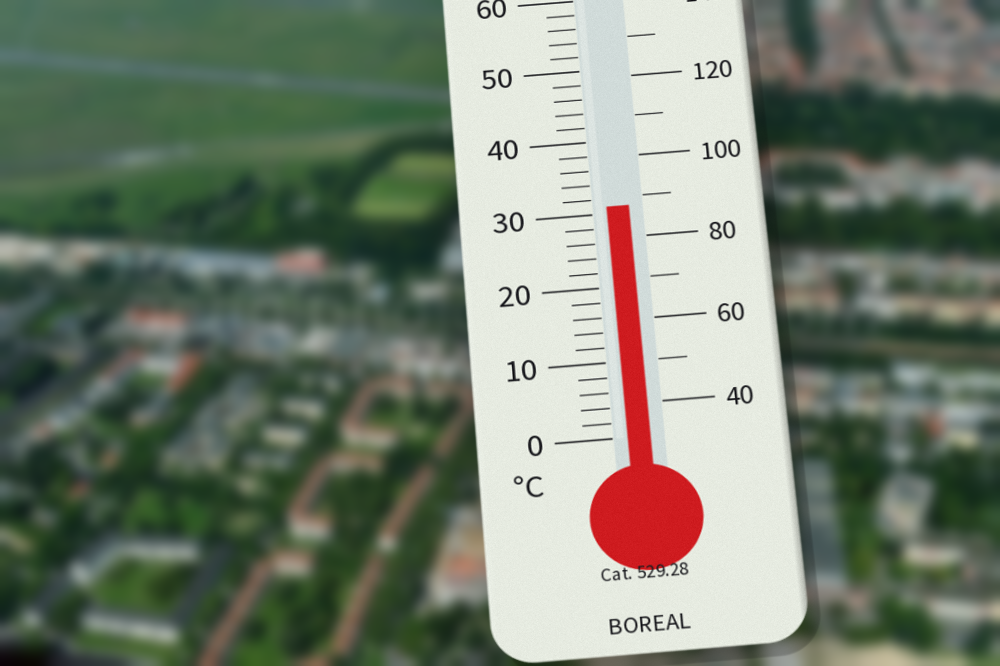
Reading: 31 (°C)
